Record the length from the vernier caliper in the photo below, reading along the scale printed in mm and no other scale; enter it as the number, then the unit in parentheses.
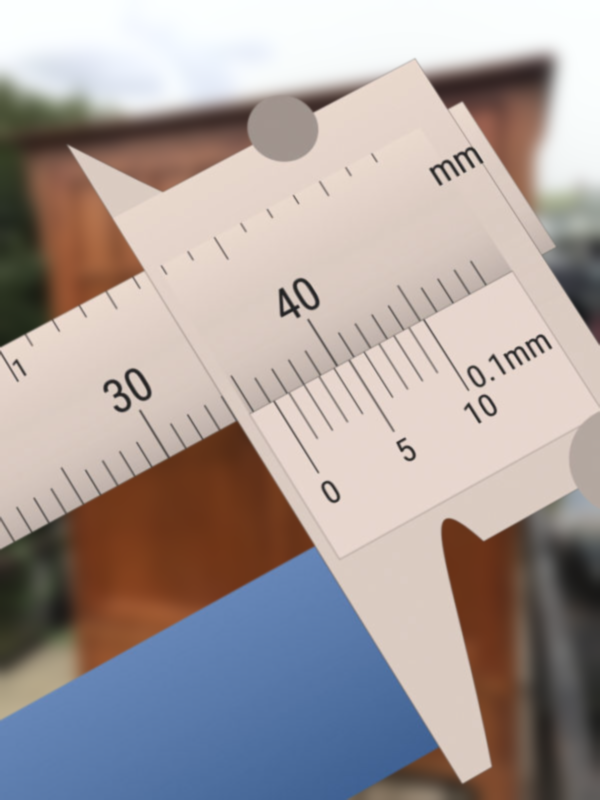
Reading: 36.2 (mm)
